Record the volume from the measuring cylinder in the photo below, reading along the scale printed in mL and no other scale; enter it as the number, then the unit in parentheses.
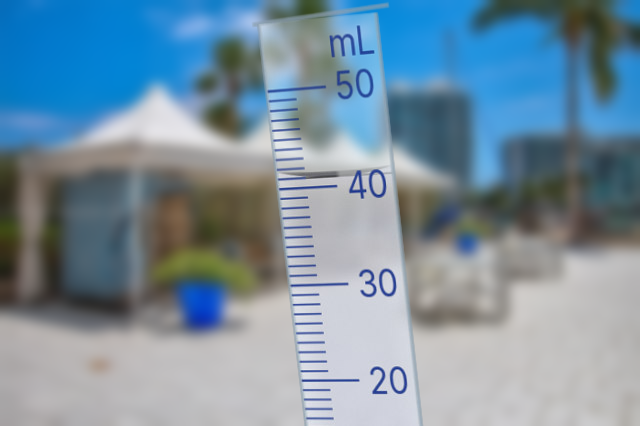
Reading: 41 (mL)
